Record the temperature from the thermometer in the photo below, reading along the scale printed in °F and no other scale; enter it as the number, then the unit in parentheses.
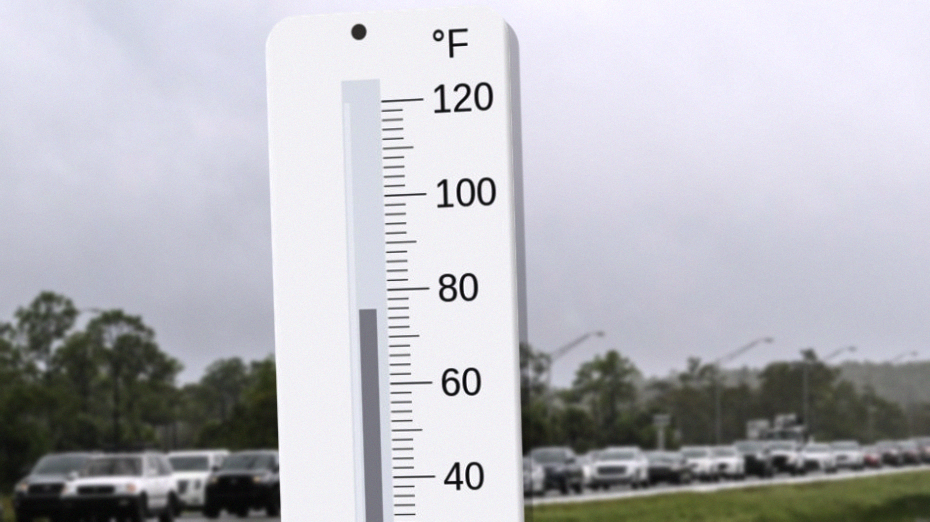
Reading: 76 (°F)
